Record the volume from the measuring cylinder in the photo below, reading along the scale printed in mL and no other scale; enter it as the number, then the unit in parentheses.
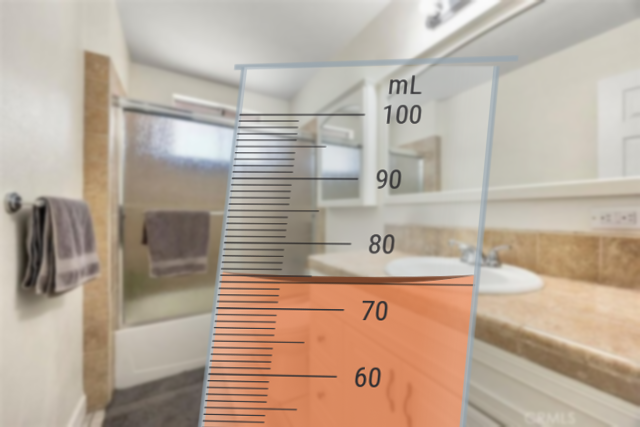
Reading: 74 (mL)
